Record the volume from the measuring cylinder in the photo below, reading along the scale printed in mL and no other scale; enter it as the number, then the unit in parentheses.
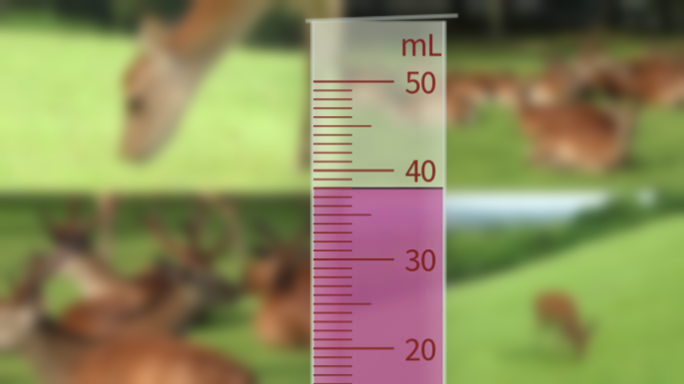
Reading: 38 (mL)
